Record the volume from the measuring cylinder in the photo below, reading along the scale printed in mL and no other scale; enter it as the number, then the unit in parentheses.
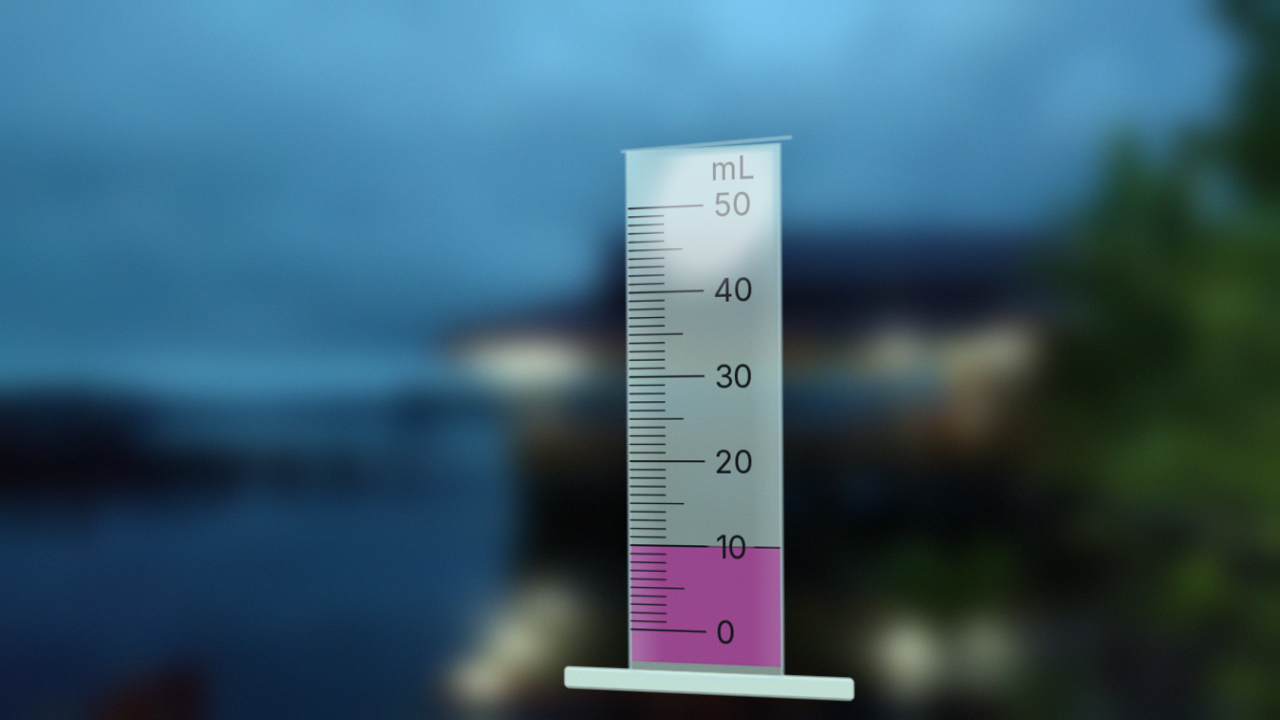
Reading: 10 (mL)
